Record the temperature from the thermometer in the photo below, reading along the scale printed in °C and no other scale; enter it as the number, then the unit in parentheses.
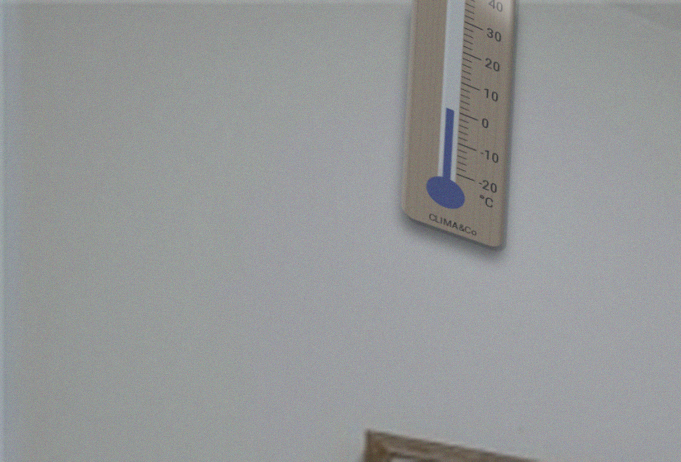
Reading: 0 (°C)
